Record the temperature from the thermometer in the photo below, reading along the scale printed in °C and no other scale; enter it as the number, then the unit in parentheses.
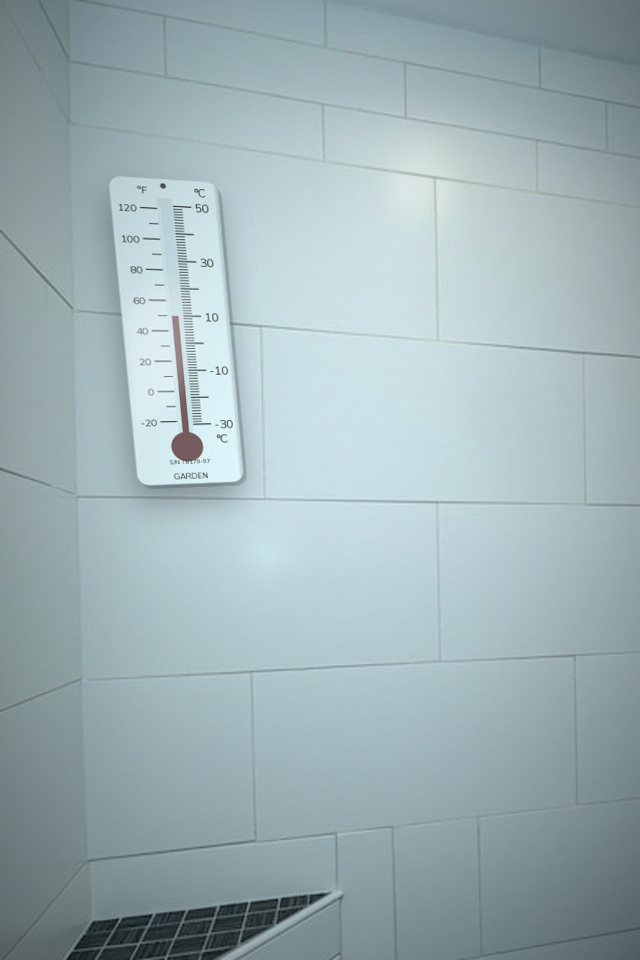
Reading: 10 (°C)
